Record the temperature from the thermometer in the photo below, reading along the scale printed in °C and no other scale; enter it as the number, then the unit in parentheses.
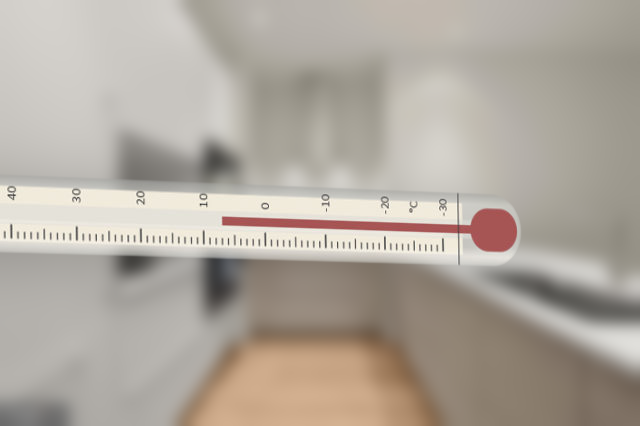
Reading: 7 (°C)
